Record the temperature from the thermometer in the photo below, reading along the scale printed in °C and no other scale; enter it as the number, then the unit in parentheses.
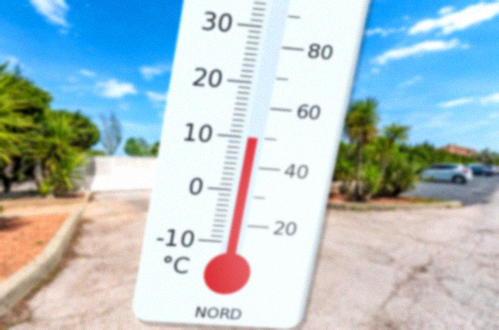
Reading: 10 (°C)
